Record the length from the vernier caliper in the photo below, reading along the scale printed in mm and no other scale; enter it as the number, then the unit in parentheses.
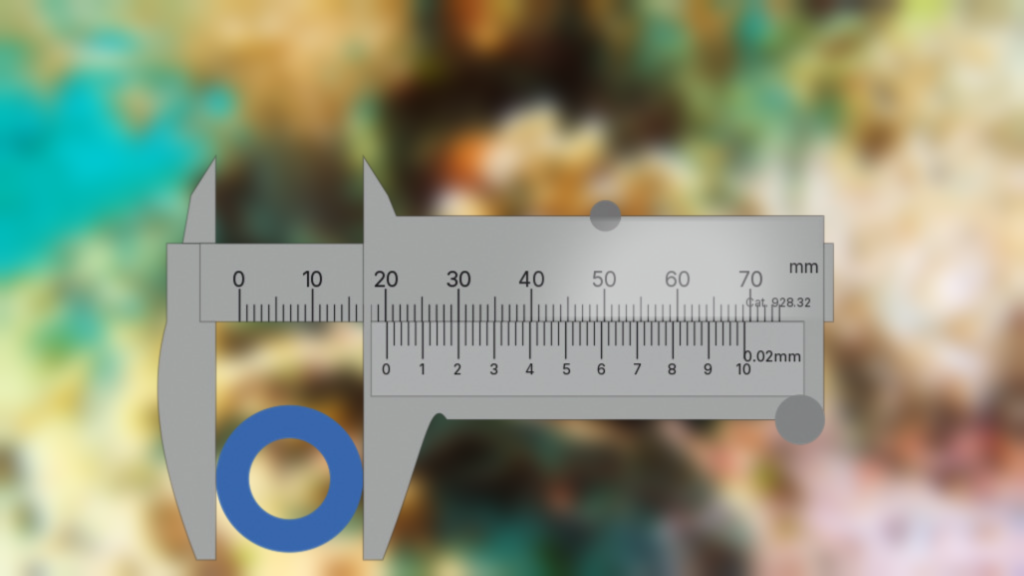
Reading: 20.2 (mm)
